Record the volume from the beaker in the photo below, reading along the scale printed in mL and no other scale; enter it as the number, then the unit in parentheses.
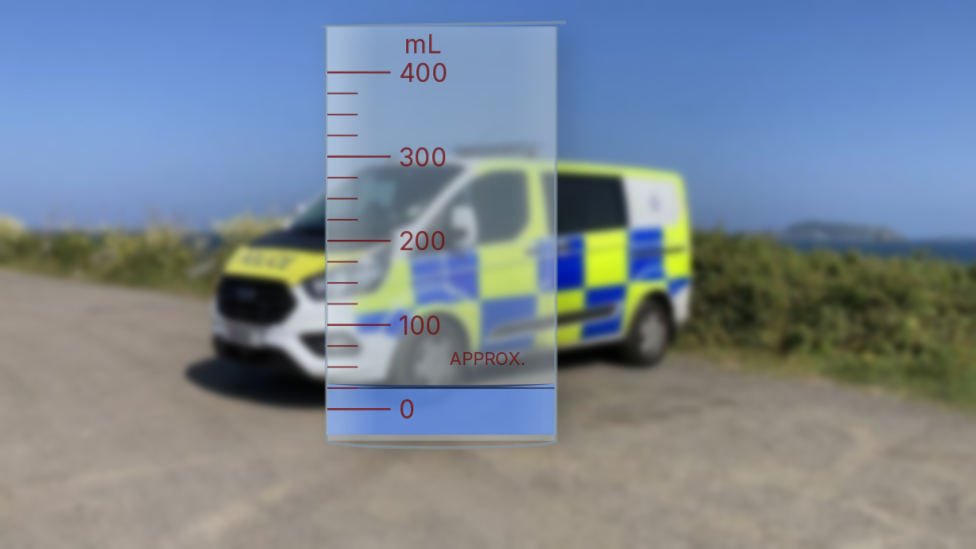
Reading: 25 (mL)
